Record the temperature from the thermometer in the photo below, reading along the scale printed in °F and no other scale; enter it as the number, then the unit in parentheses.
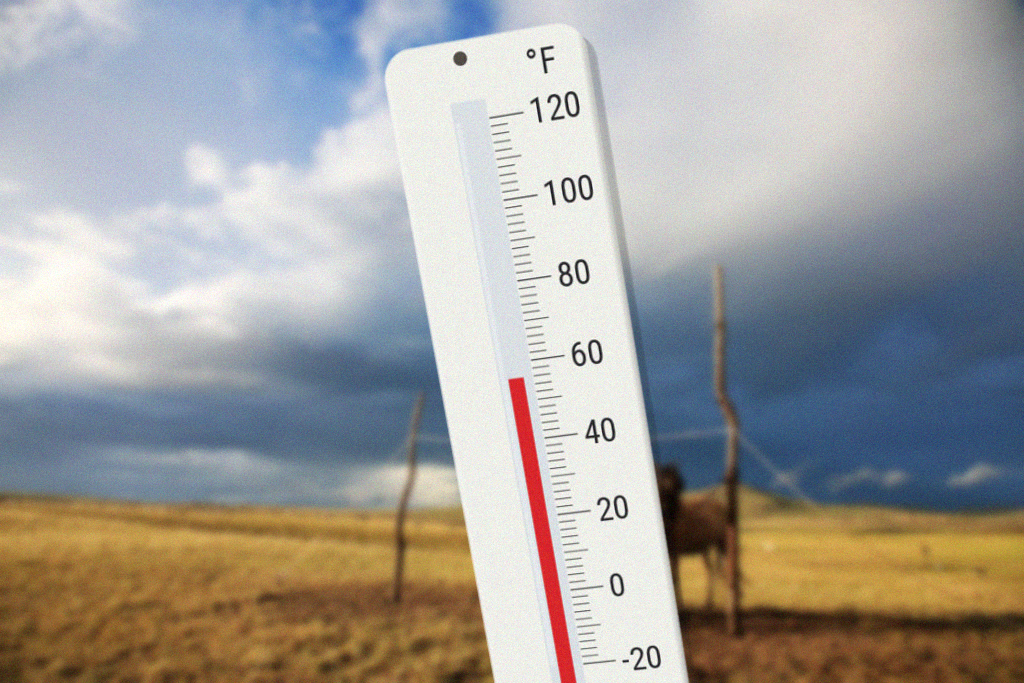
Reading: 56 (°F)
